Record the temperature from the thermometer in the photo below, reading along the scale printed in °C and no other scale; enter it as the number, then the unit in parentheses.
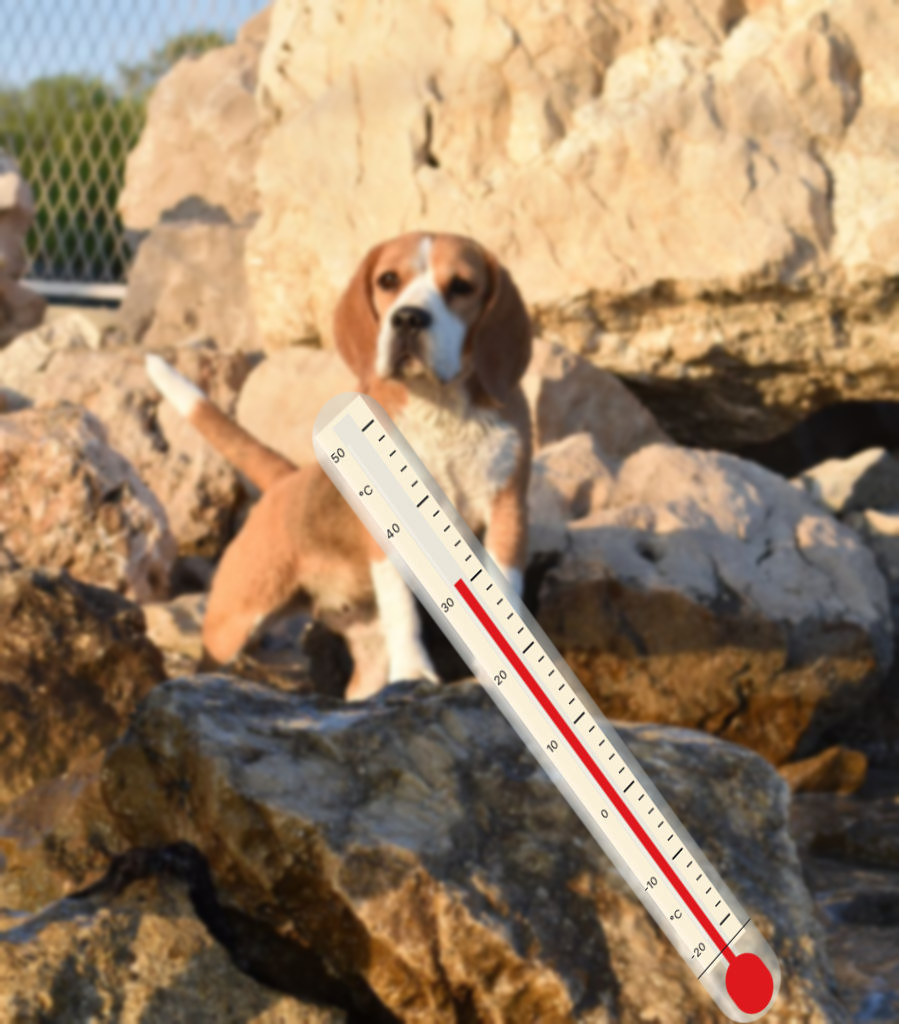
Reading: 31 (°C)
